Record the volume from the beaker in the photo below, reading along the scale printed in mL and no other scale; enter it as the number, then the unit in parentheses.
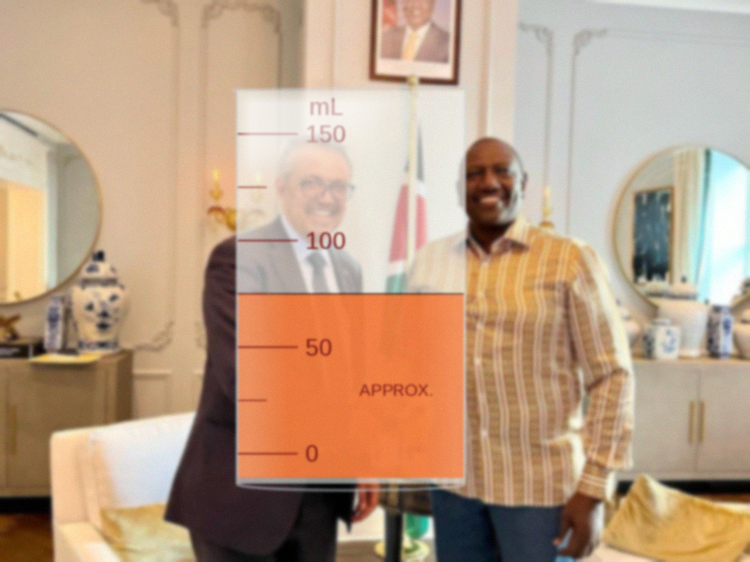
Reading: 75 (mL)
